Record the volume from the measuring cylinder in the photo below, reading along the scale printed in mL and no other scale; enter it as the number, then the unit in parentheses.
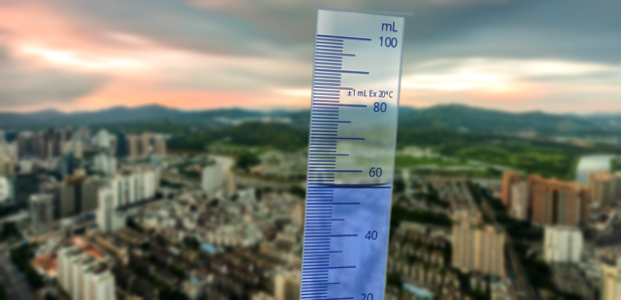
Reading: 55 (mL)
